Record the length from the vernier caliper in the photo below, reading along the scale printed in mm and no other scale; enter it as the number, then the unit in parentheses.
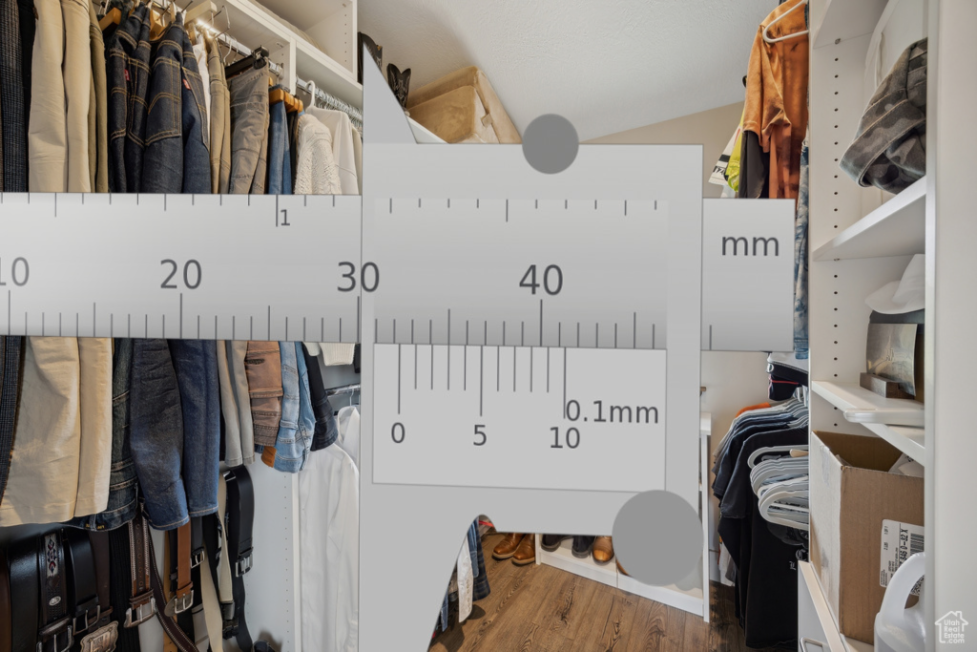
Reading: 32.3 (mm)
